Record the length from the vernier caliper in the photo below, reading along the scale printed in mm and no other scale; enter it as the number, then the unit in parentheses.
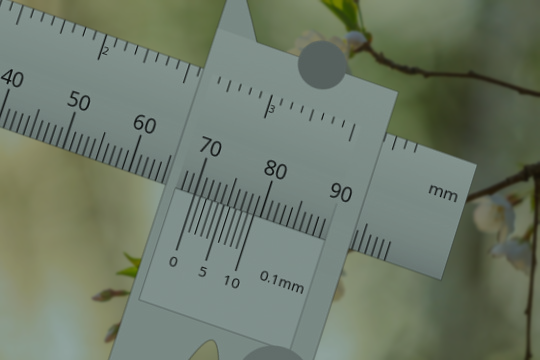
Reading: 70.0 (mm)
